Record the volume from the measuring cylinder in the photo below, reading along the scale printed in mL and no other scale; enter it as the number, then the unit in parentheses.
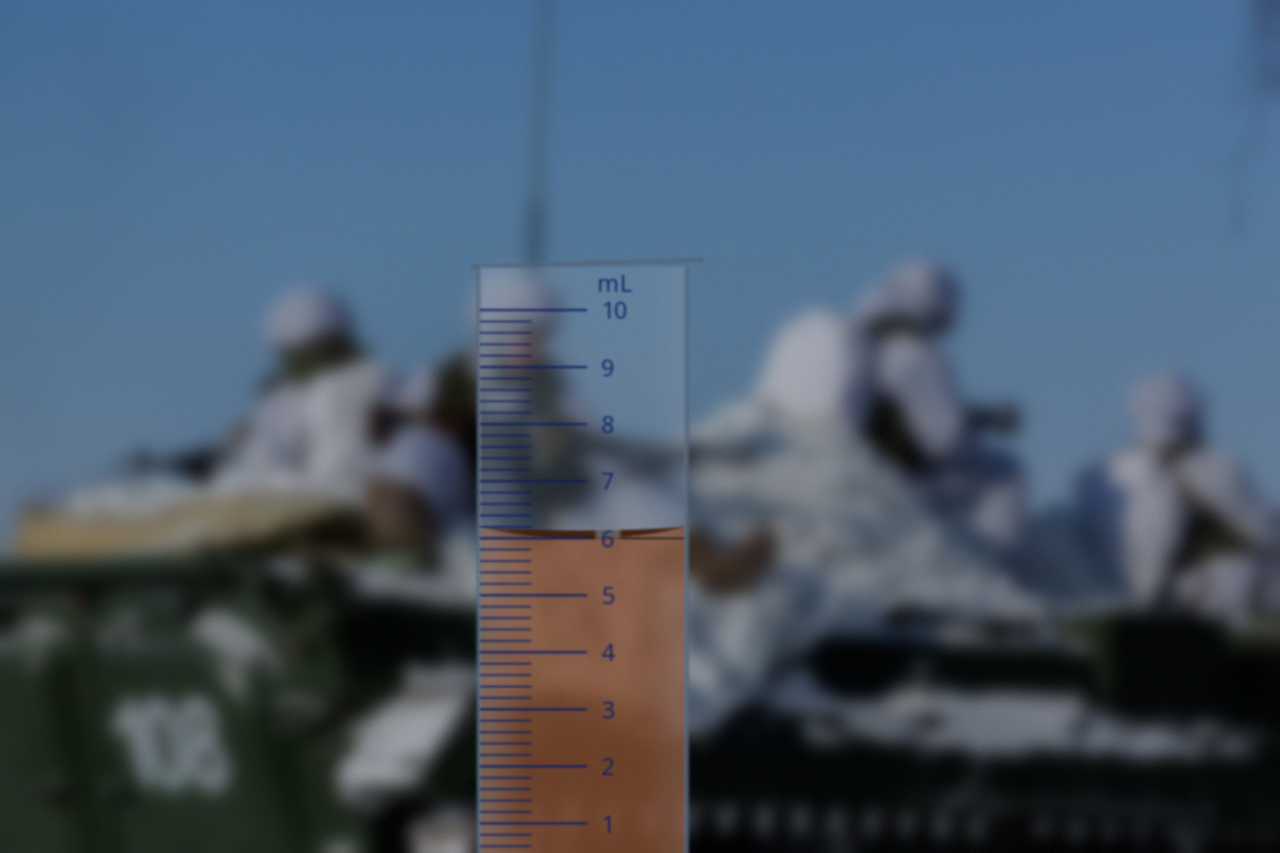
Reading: 6 (mL)
